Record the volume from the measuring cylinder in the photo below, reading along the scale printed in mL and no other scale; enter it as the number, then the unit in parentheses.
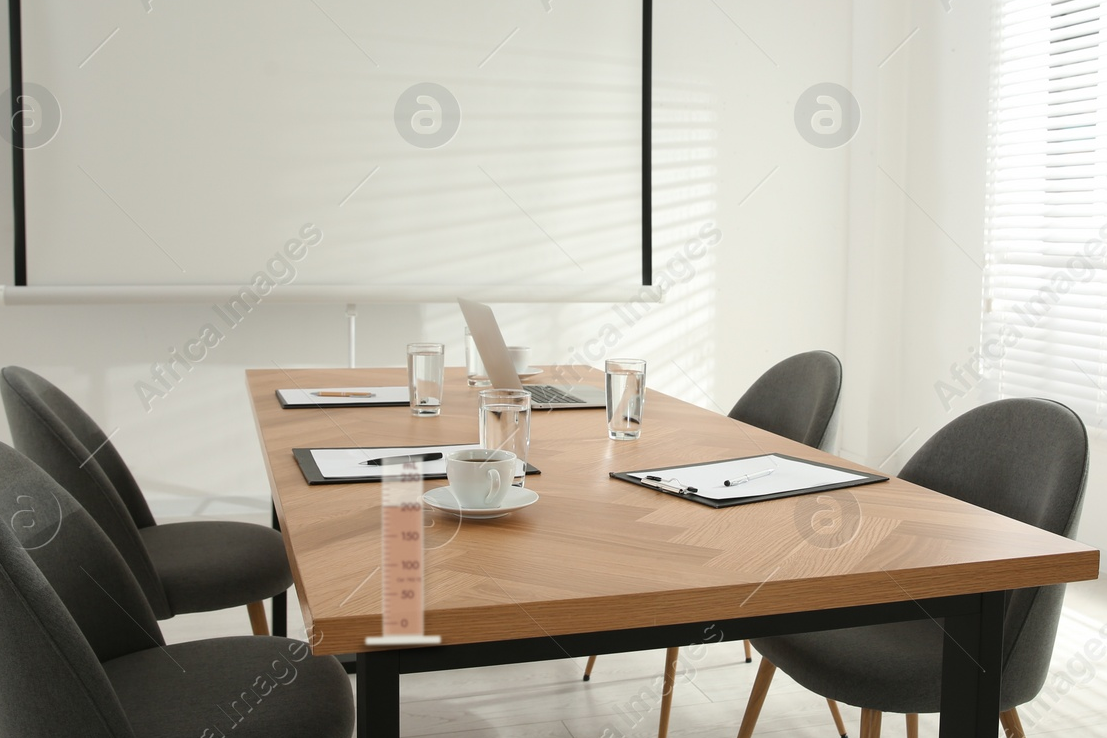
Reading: 200 (mL)
